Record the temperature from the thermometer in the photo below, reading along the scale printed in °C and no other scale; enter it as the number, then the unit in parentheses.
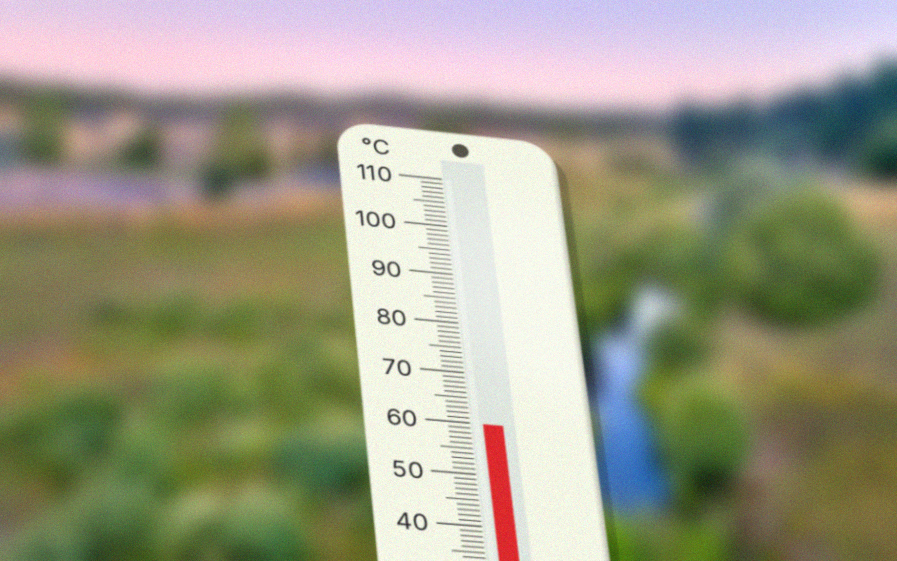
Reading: 60 (°C)
